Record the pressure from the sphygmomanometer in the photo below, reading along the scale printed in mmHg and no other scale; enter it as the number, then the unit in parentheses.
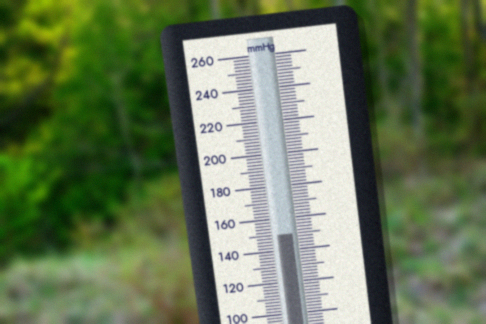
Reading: 150 (mmHg)
